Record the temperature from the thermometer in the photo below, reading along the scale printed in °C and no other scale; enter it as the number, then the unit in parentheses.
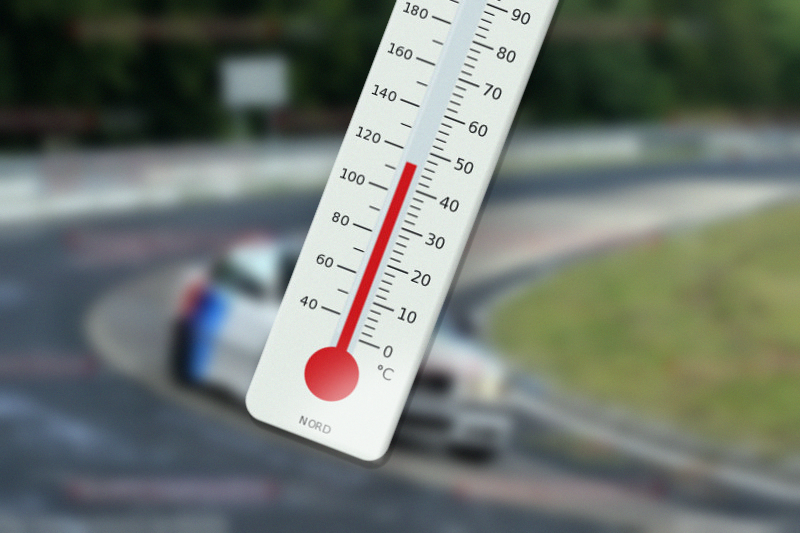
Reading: 46 (°C)
